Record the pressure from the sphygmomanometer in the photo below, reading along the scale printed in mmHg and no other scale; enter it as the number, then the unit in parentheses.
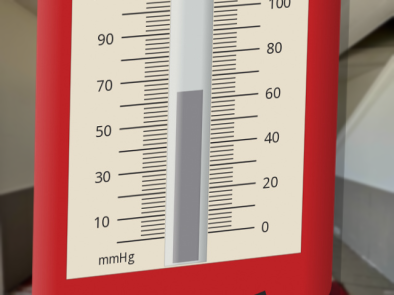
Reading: 64 (mmHg)
